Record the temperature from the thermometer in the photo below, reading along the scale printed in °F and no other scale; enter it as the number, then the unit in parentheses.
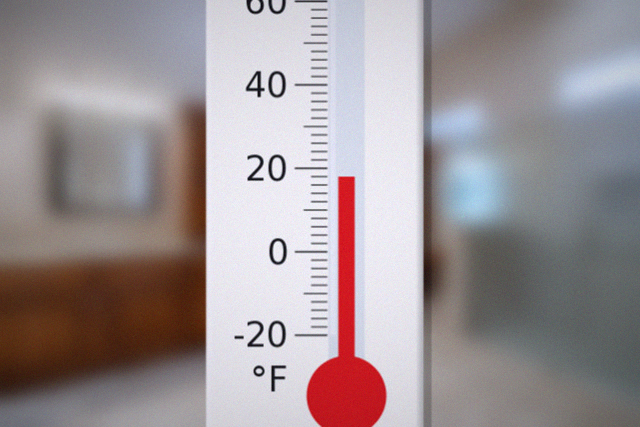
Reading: 18 (°F)
